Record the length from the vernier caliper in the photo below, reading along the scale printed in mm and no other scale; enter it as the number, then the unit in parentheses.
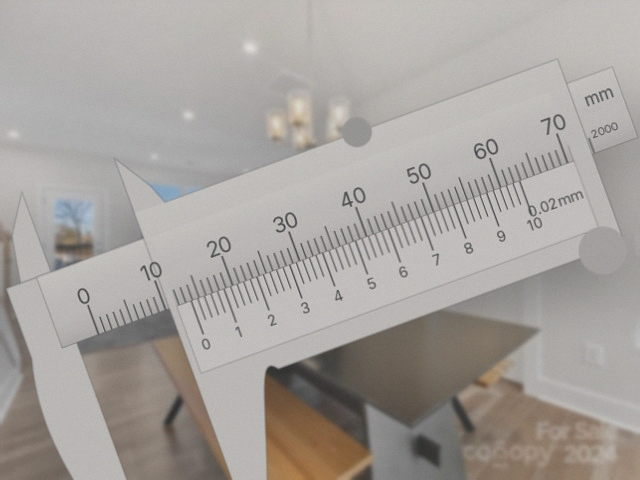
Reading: 13.8 (mm)
